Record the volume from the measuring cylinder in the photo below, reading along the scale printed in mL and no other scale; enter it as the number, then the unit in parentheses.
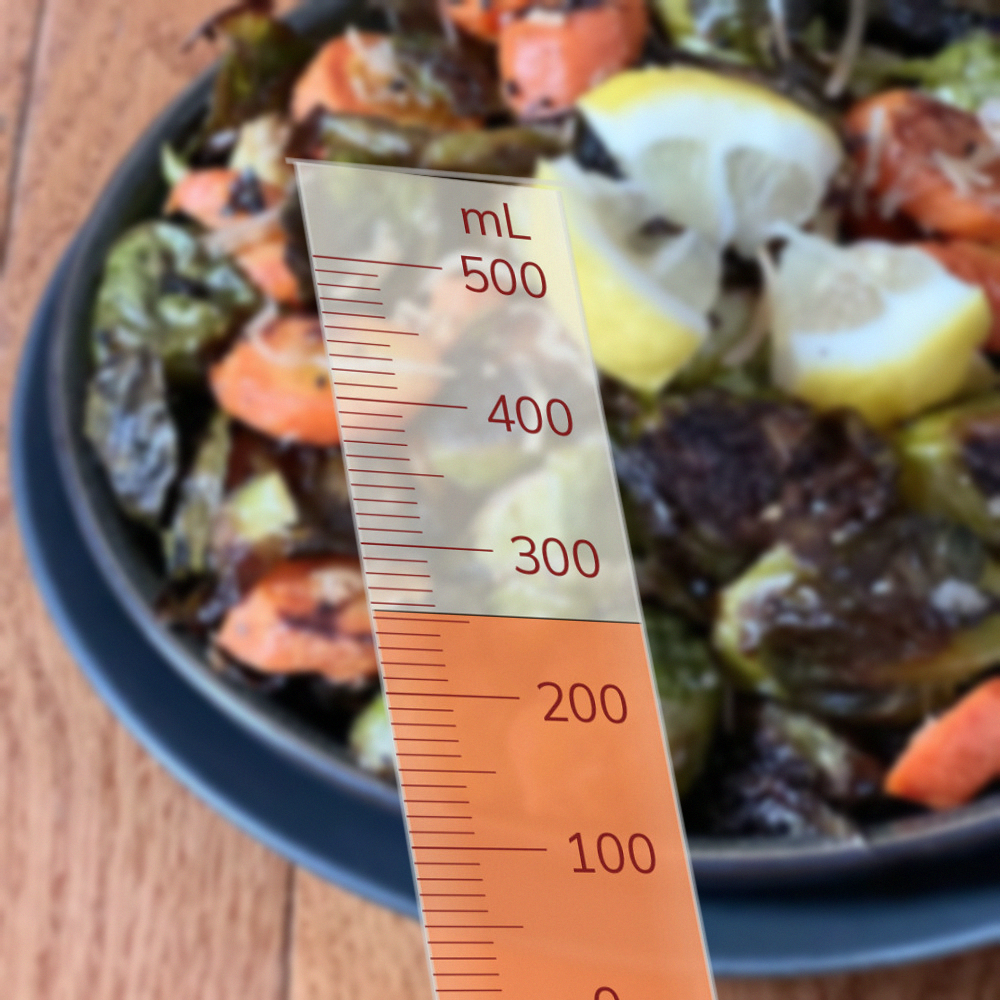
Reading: 255 (mL)
